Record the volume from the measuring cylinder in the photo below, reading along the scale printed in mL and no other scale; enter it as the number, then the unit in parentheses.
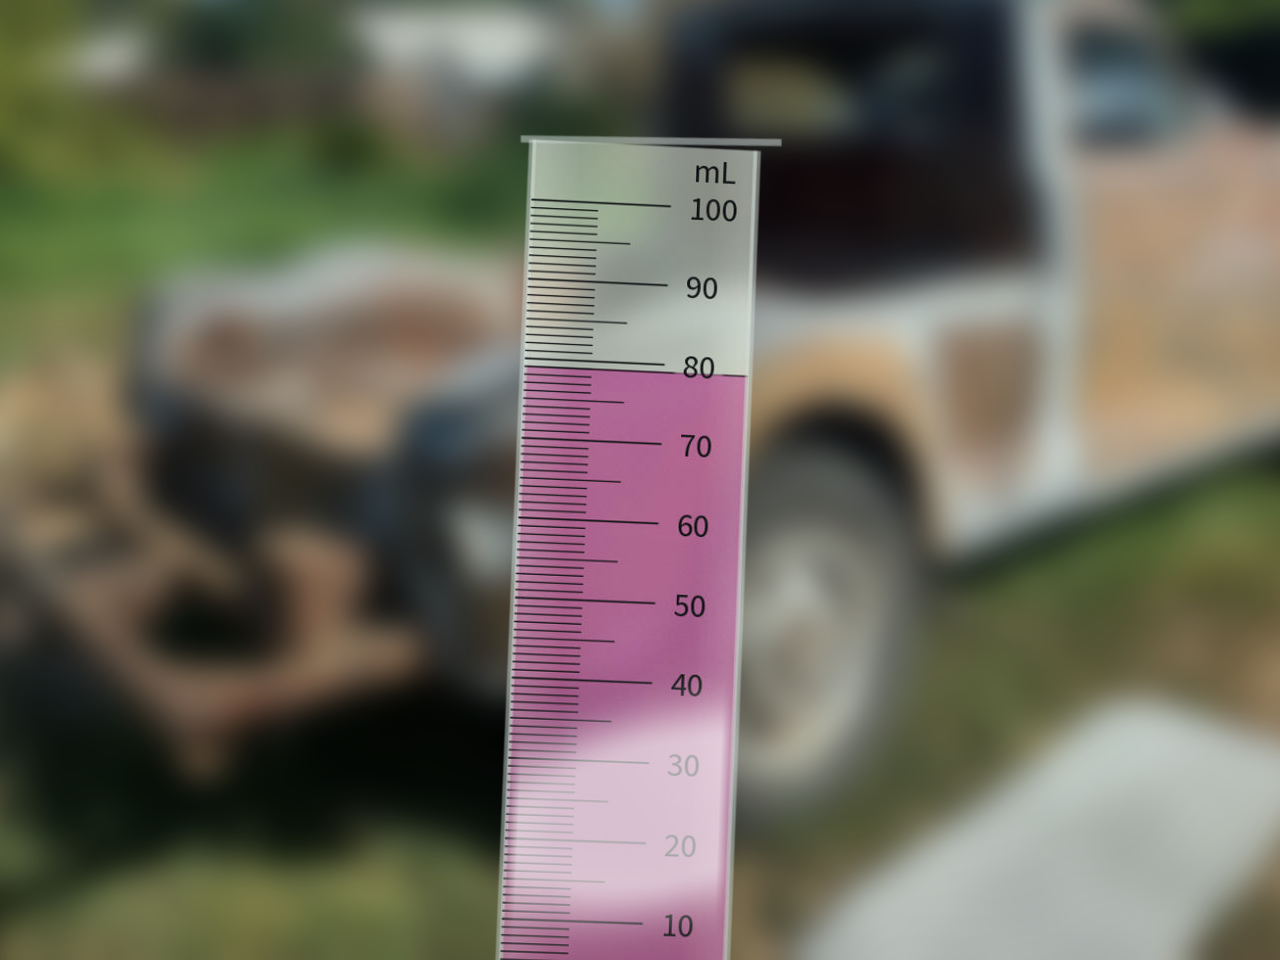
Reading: 79 (mL)
